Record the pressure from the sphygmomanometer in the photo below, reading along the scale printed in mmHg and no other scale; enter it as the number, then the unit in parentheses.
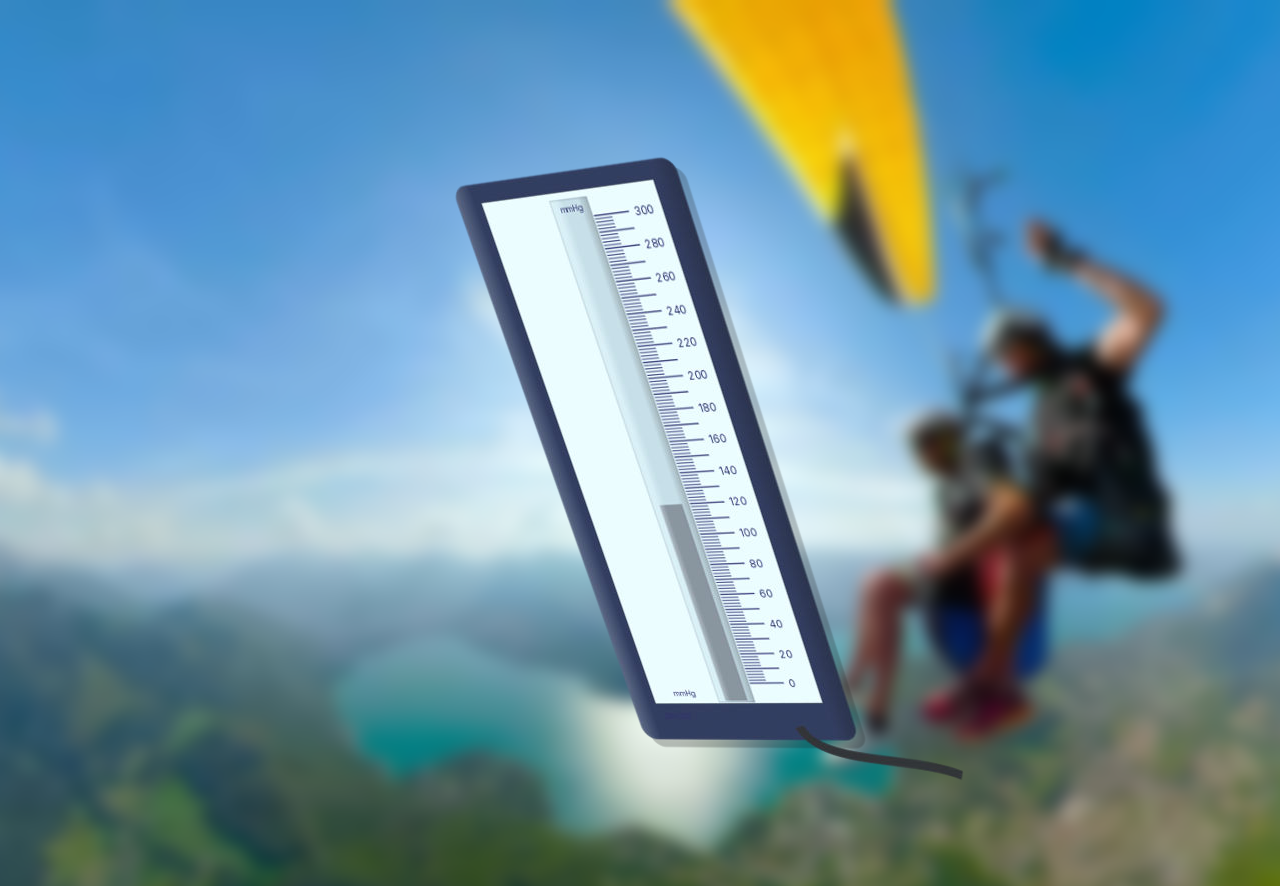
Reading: 120 (mmHg)
